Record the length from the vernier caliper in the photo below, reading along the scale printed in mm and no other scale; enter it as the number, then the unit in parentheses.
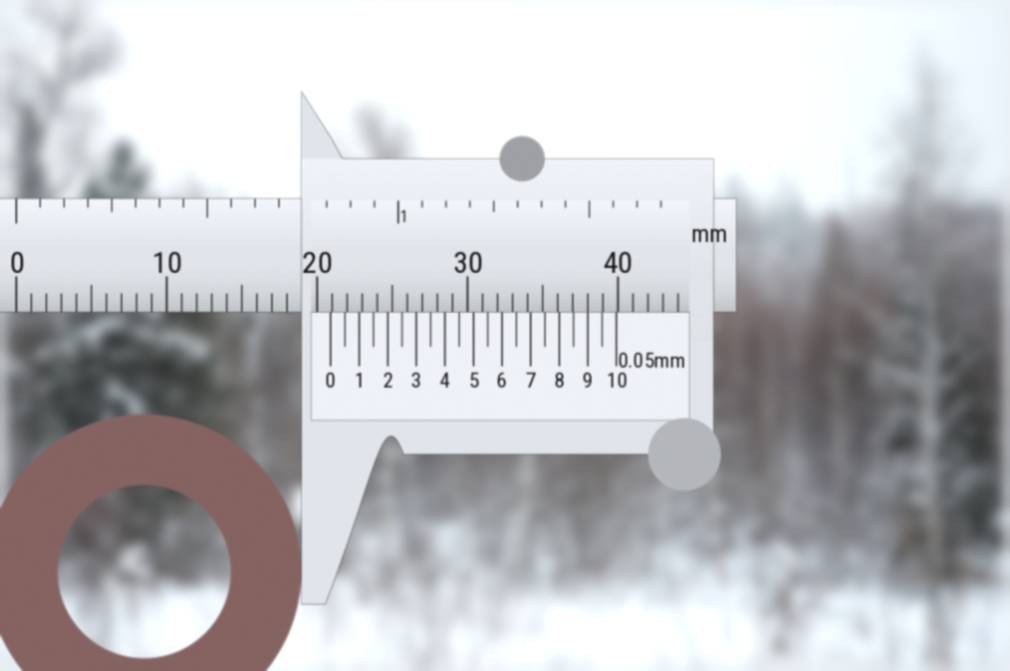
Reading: 20.9 (mm)
